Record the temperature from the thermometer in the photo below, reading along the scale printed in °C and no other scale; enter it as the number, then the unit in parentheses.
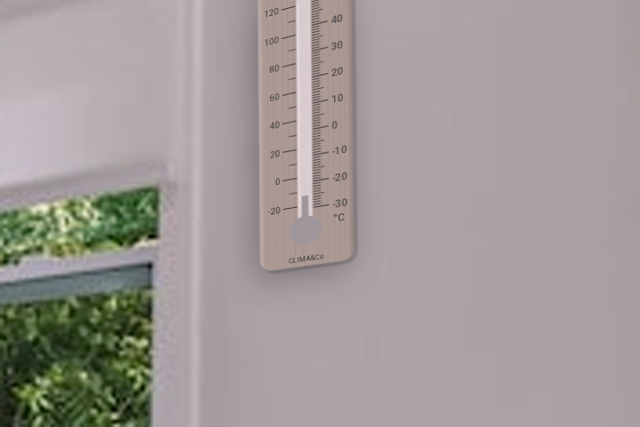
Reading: -25 (°C)
